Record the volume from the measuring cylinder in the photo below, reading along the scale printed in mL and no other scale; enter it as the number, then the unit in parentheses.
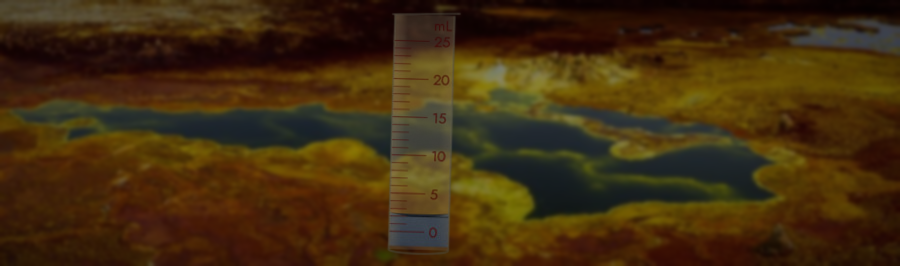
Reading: 2 (mL)
